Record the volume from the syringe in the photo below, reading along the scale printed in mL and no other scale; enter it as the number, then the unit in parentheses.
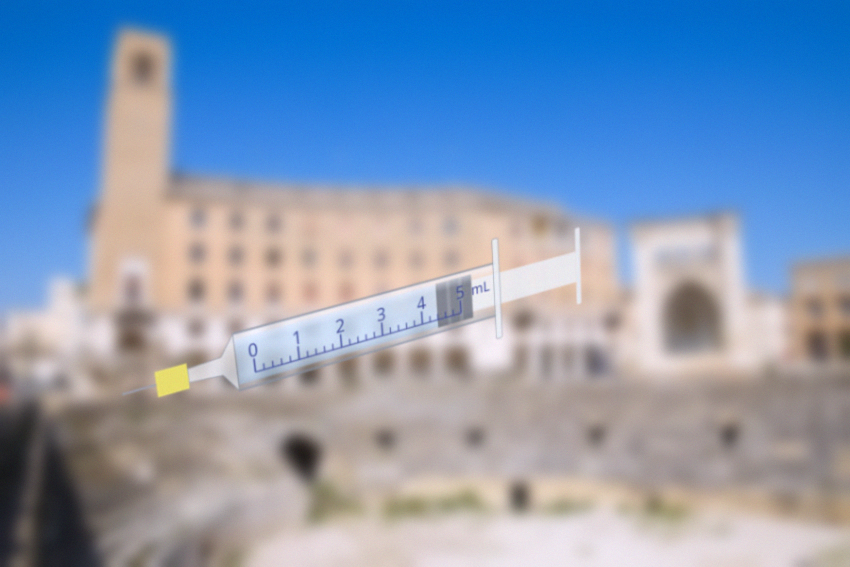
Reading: 4.4 (mL)
